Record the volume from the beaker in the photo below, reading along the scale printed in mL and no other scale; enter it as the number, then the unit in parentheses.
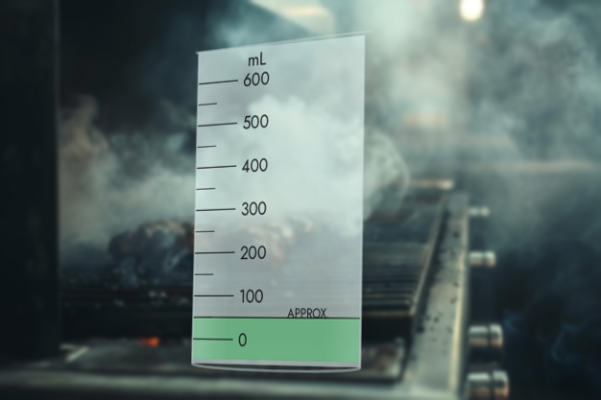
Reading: 50 (mL)
